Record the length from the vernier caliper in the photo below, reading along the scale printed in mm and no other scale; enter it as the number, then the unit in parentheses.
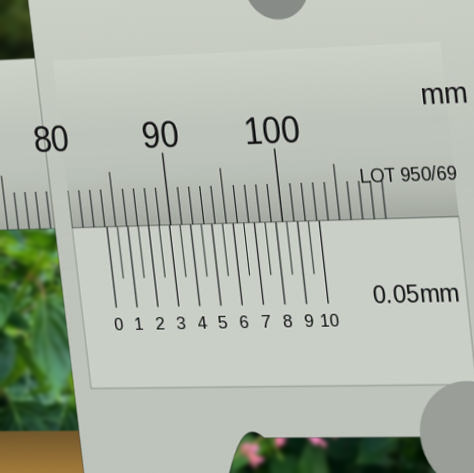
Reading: 84.2 (mm)
